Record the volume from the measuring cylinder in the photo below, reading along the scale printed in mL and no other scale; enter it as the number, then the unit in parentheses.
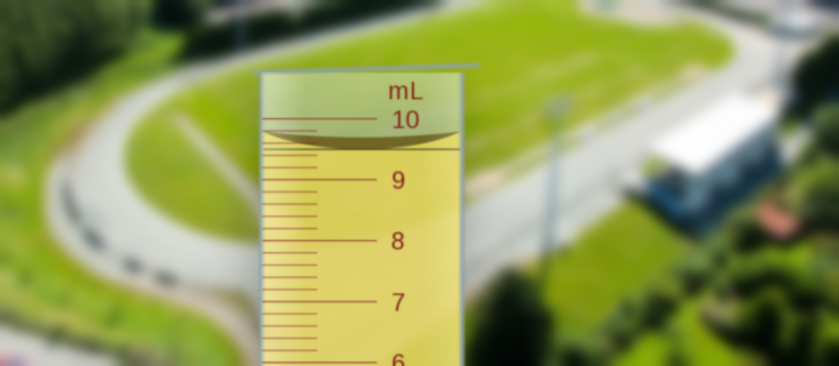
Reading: 9.5 (mL)
